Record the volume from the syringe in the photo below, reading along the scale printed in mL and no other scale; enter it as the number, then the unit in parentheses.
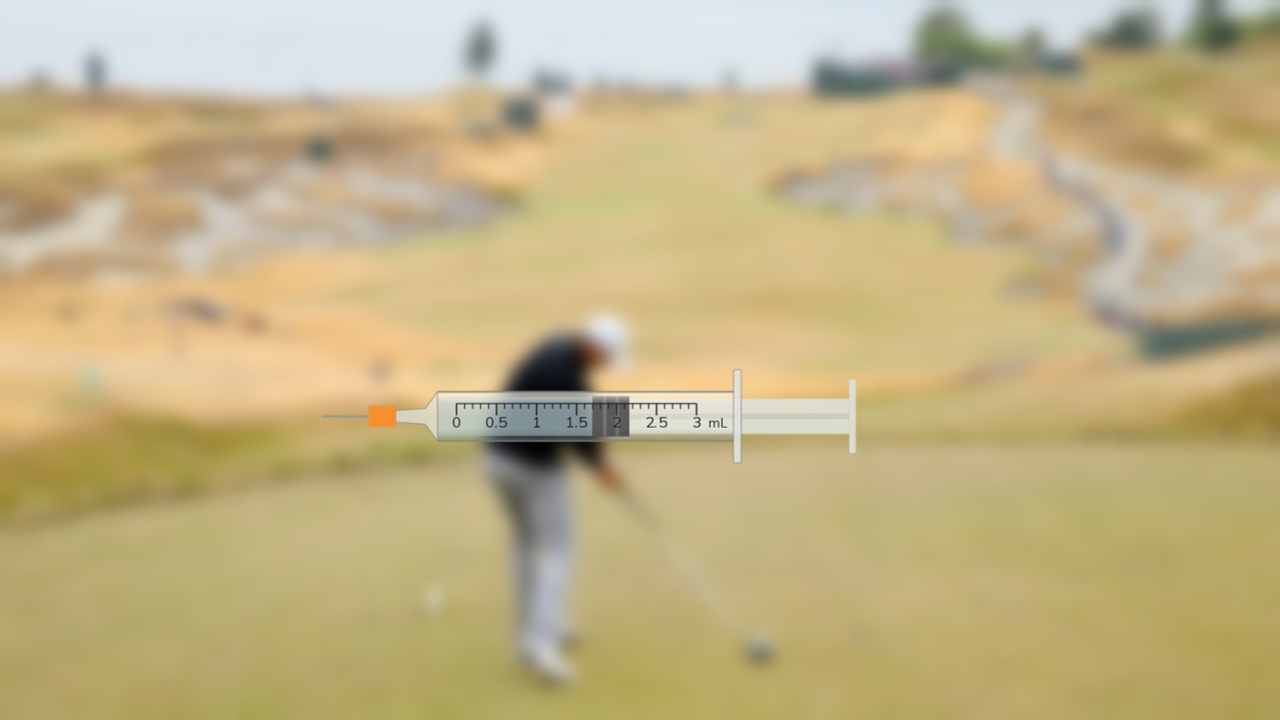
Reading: 1.7 (mL)
